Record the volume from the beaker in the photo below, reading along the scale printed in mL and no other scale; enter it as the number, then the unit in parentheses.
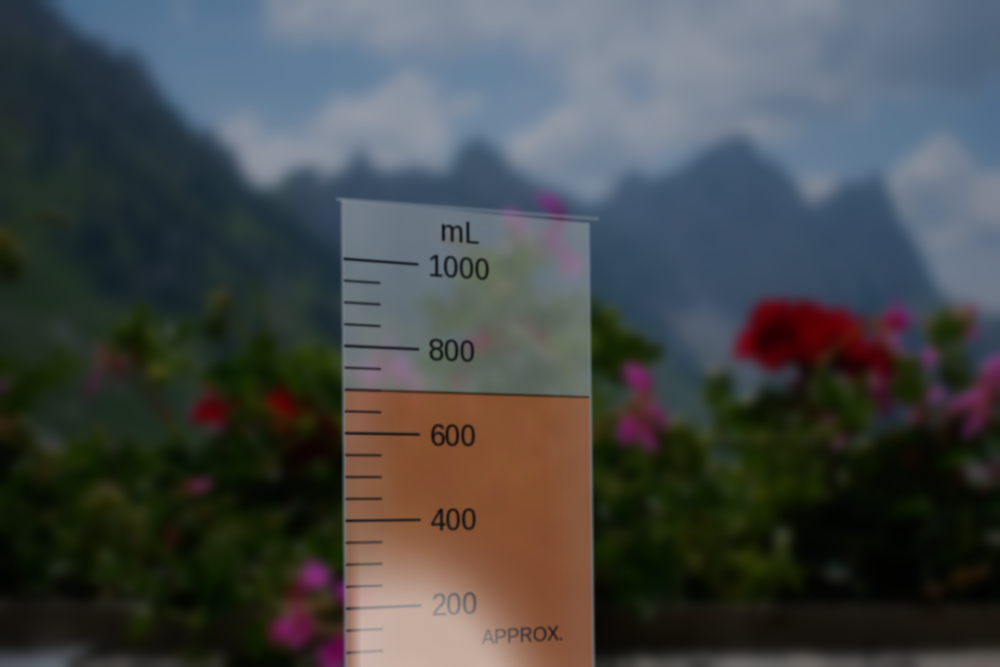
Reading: 700 (mL)
